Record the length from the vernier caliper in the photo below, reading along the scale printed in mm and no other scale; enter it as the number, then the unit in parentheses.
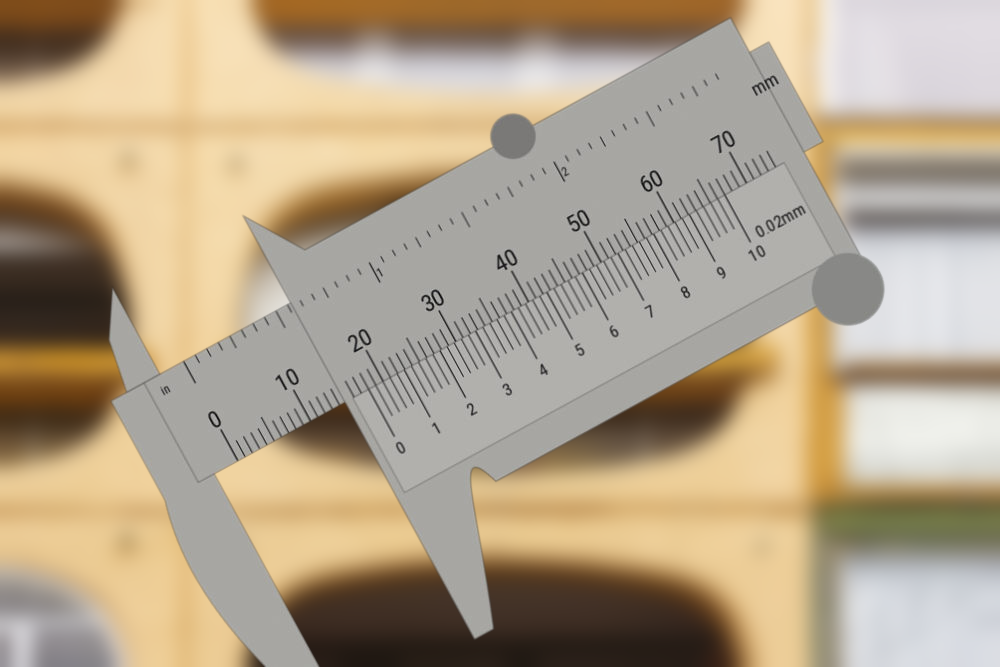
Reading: 18.0 (mm)
